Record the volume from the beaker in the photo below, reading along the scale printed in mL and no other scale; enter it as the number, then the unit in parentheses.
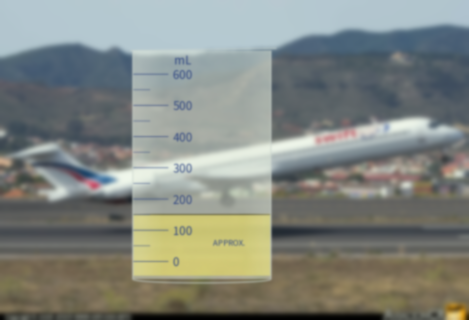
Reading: 150 (mL)
